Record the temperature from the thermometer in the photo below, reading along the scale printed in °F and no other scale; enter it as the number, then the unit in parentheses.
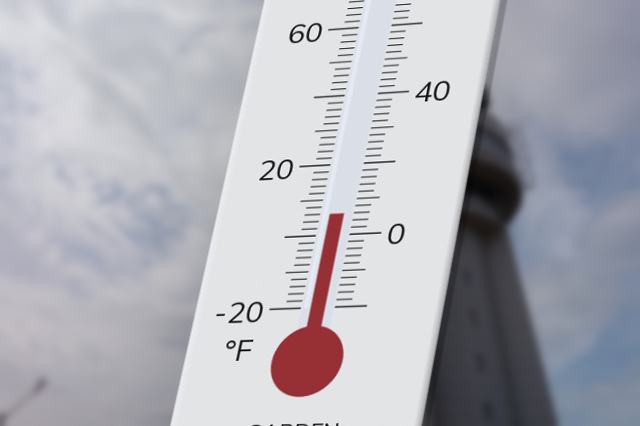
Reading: 6 (°F)
